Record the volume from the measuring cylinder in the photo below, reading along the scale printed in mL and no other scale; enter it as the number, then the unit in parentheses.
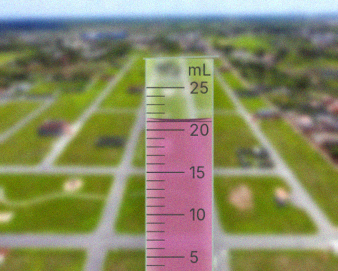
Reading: 21 (mL)
